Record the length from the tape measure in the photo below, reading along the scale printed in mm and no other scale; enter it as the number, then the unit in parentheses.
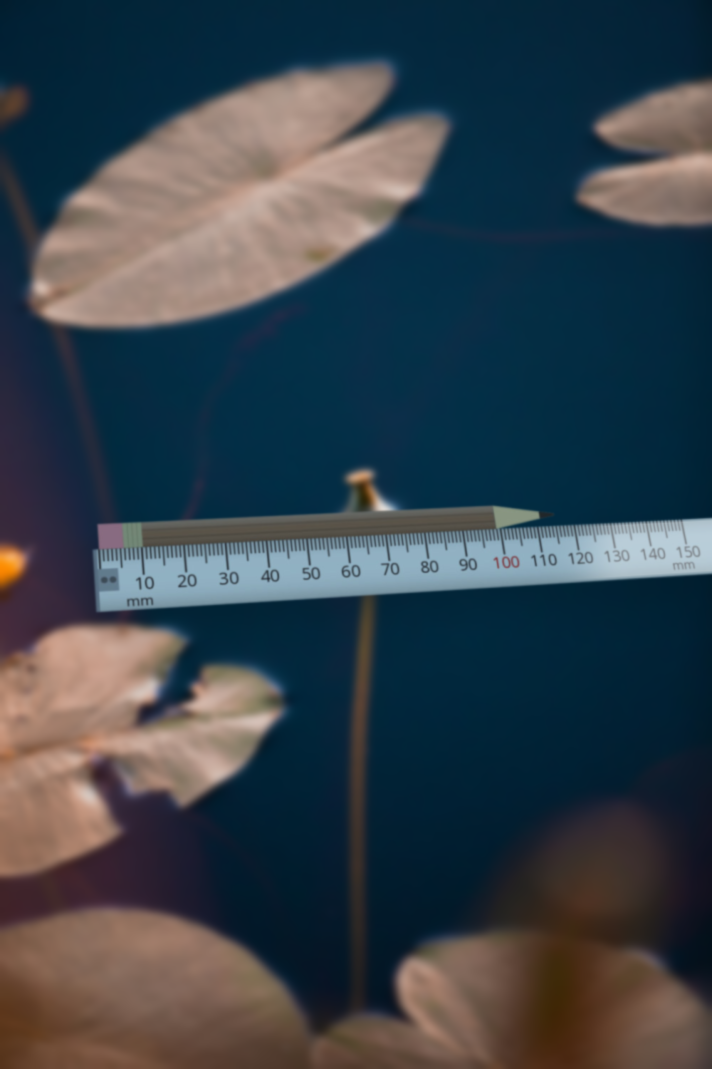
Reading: 115 (mm)
